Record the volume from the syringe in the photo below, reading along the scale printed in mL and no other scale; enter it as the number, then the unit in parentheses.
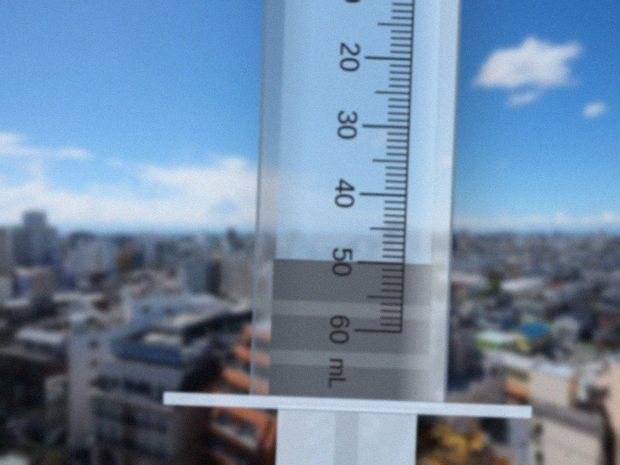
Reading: 50 (mL)
